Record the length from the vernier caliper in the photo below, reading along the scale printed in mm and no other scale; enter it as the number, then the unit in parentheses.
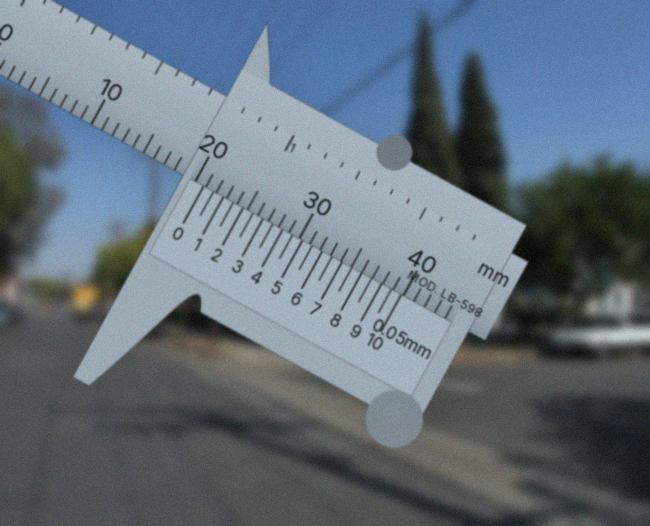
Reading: 20.8 (mm)
